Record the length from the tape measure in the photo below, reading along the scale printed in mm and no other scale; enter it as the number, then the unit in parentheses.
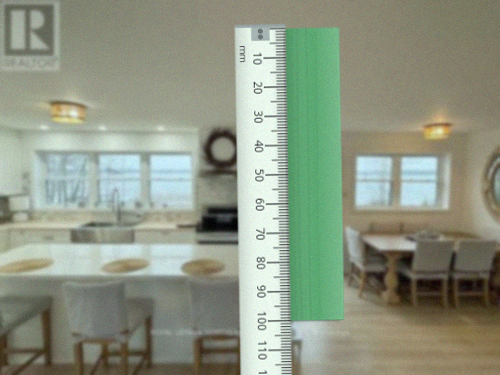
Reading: 100 (mm)
